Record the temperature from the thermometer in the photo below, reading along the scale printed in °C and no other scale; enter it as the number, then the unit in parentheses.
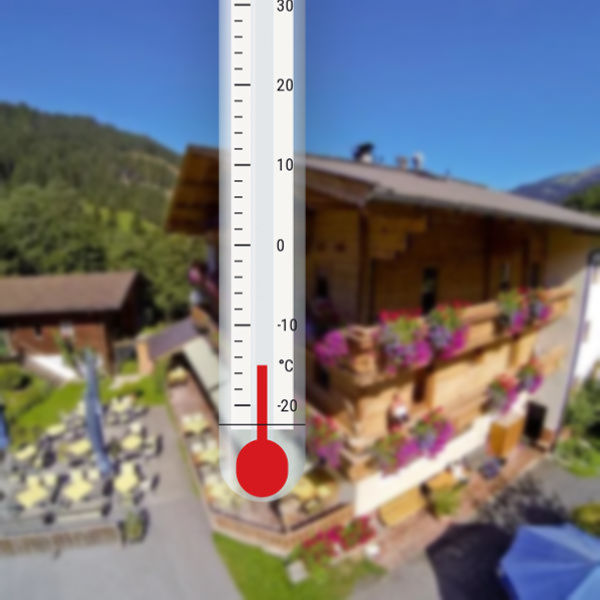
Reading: -15 (°C)
